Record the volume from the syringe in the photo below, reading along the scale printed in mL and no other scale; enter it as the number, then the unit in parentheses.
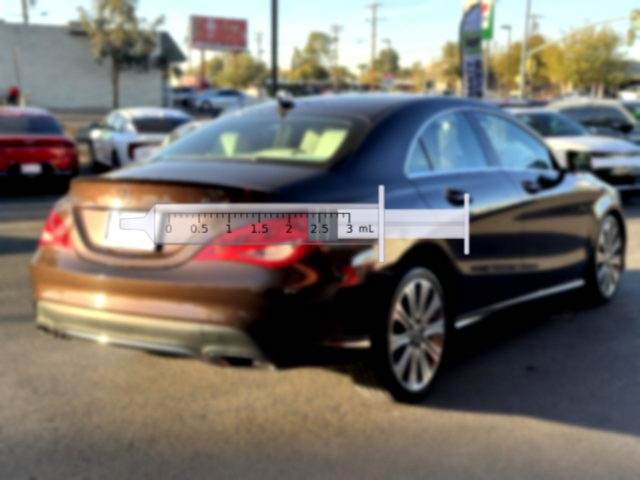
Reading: 2.3 (mL)
